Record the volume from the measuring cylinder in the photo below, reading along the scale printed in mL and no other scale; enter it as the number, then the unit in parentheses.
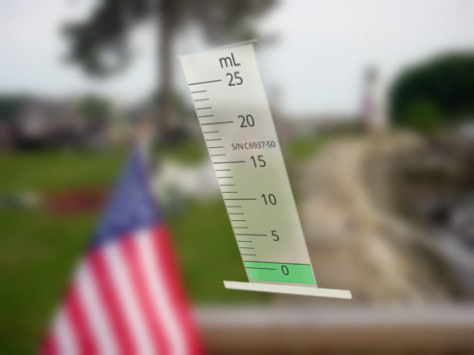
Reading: 1 (mL)
